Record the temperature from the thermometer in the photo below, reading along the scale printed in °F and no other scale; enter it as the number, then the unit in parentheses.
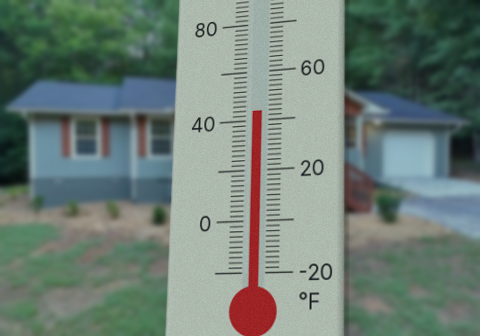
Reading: 44 (°F)
